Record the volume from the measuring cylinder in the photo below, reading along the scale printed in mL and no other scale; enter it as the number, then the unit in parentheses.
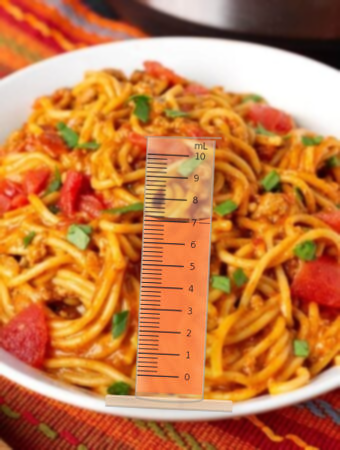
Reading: 7 (mL)
